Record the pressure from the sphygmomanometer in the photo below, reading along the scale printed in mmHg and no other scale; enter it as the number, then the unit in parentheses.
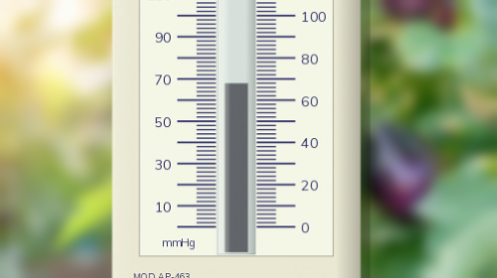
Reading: 68 (mmHg)
